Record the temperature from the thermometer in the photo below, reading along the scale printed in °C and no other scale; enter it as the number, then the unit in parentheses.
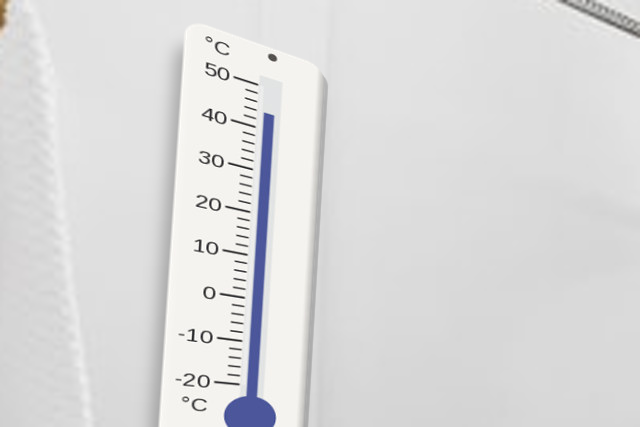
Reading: 44 (°C)
